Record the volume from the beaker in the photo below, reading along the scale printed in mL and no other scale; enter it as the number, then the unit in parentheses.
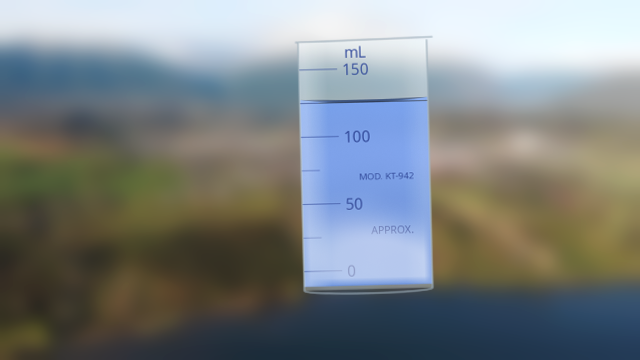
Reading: 125 (mL)
